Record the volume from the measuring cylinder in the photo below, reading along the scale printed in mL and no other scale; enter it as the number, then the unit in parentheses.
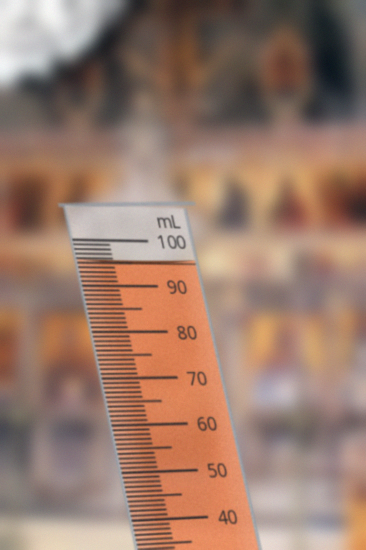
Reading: 95 (mL)
